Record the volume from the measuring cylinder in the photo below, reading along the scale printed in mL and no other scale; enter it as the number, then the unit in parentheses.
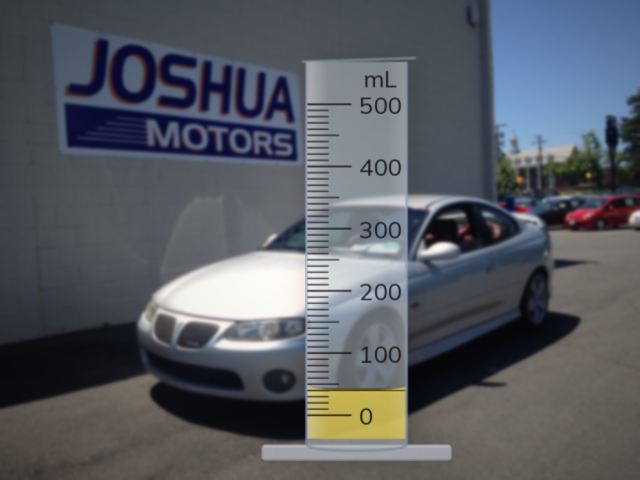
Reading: 40 (mL)
